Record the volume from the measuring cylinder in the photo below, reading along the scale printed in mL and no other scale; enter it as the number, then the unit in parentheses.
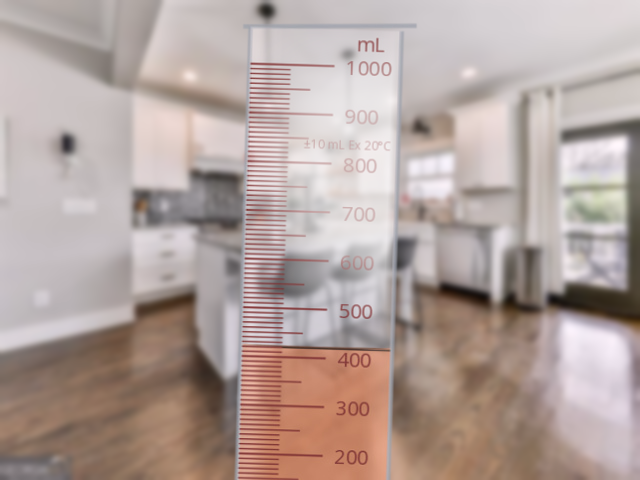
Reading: 420 (mL)
